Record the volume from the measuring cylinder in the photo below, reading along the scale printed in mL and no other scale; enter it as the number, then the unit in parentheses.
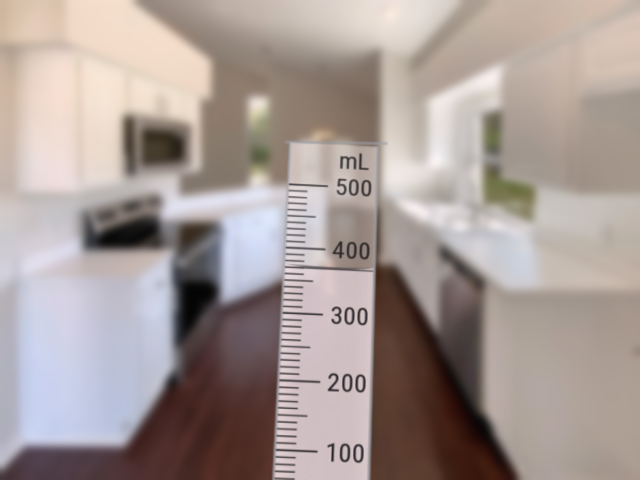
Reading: 370 (mL)
